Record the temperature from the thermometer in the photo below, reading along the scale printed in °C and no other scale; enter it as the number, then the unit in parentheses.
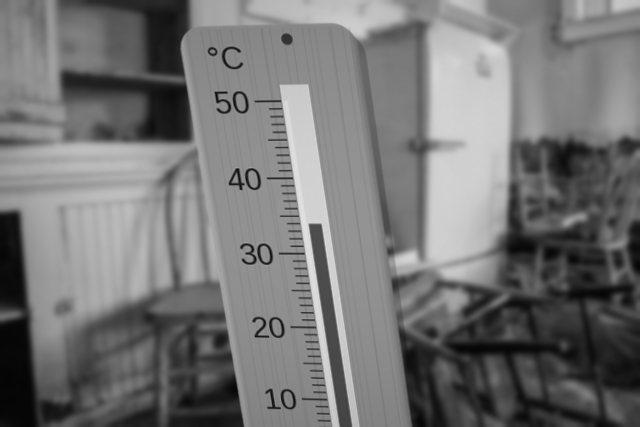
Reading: 34 (°C)
